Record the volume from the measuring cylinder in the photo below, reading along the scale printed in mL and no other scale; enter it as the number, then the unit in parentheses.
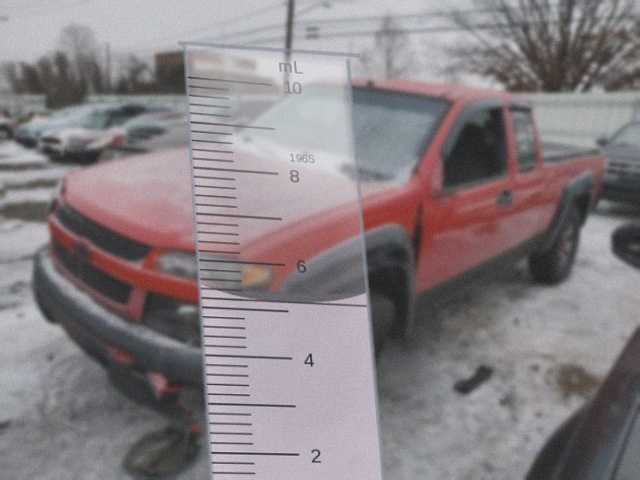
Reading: 5.2 (mL)
